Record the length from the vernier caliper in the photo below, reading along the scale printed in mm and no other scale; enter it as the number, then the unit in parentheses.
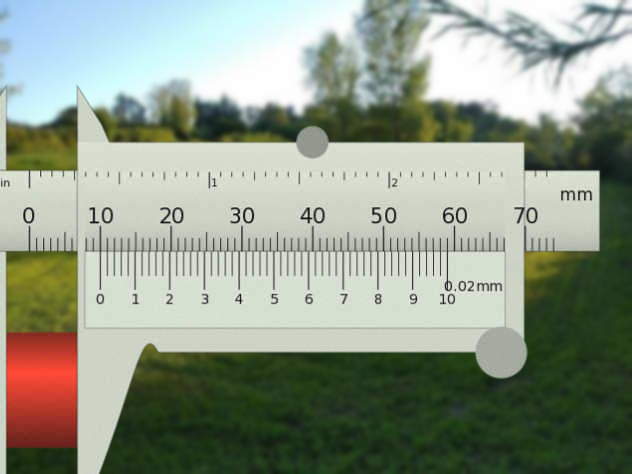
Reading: 10.0 (mm)
